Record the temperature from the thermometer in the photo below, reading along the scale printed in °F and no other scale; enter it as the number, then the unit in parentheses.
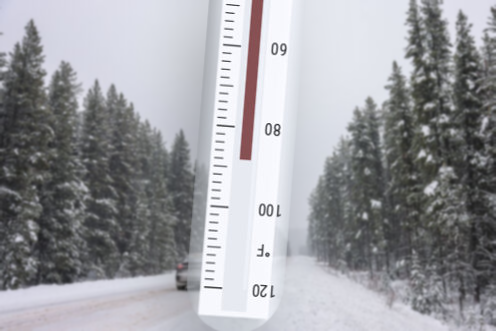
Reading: 88 (°F)
